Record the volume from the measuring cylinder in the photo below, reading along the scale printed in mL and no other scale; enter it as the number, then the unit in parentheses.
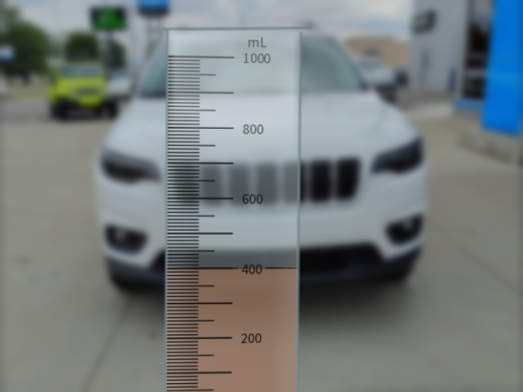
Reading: 400 (mL)
